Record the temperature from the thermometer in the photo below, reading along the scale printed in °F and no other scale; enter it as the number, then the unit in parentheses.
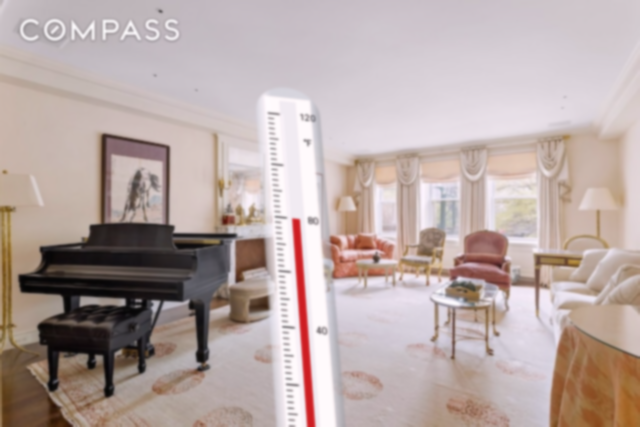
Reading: 80 (°F)
